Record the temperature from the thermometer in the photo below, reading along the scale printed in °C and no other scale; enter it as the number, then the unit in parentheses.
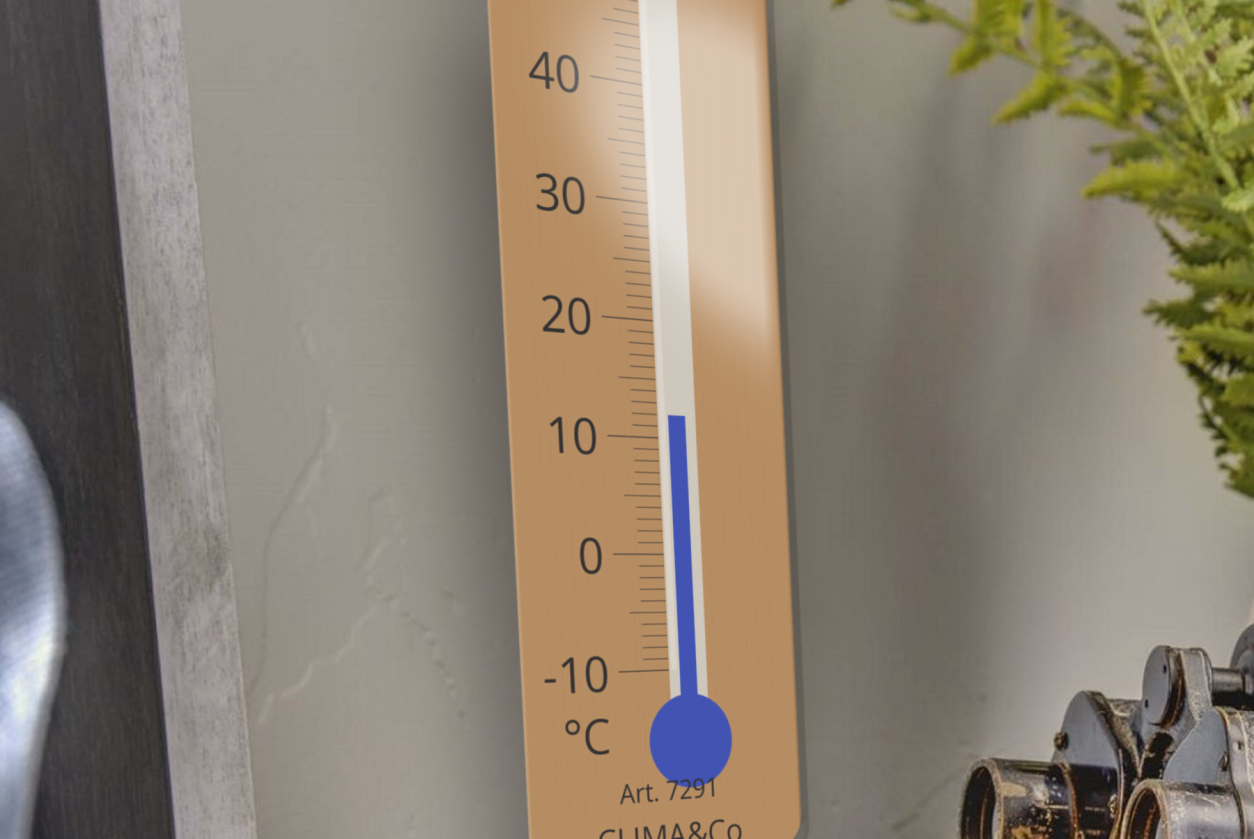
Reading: 12 (°C)
